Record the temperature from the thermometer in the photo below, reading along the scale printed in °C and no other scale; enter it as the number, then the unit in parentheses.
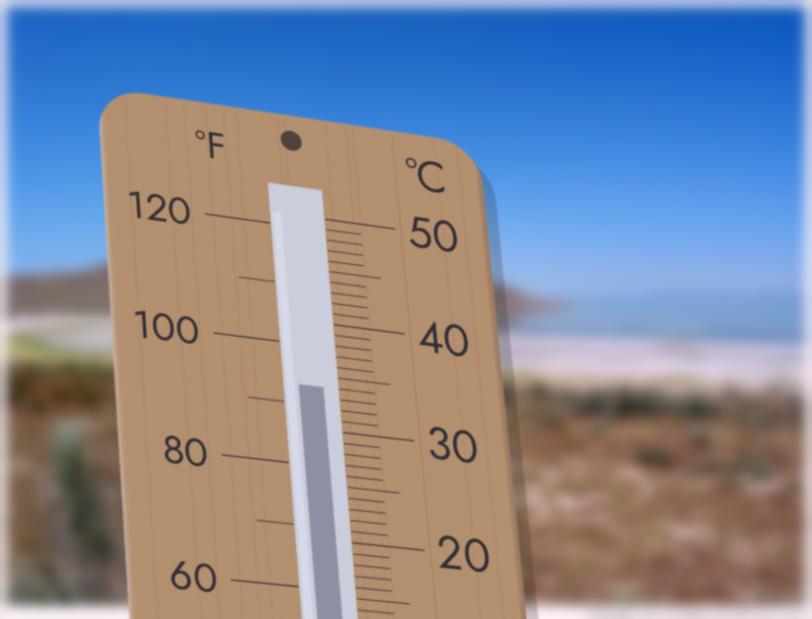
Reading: 34 (°C)
